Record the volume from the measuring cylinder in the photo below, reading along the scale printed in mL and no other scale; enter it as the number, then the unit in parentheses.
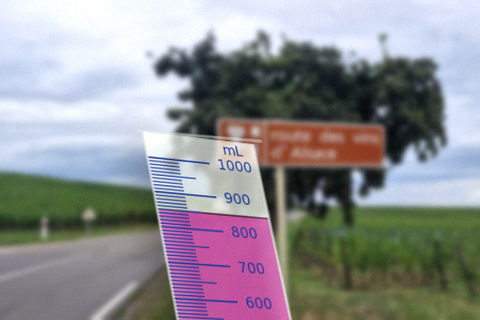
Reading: 850 (mL)
